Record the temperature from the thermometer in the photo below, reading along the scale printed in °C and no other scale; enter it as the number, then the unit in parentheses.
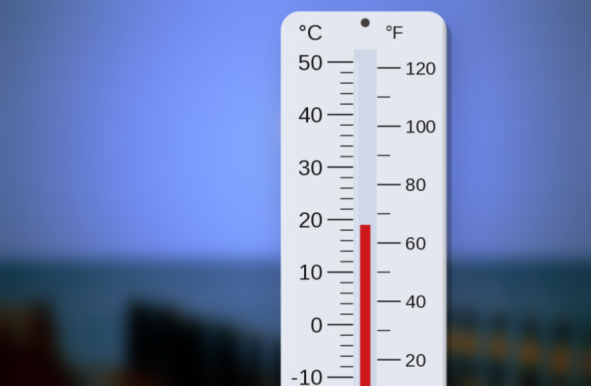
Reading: 19 (°C)
